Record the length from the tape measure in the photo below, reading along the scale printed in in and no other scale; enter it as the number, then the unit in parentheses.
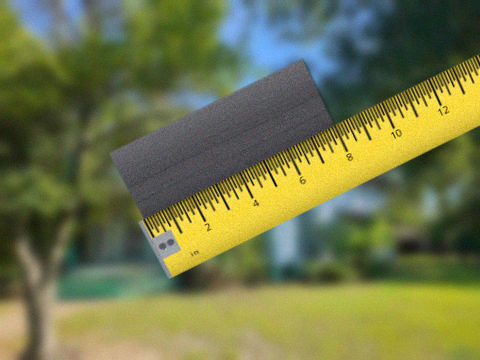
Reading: 8 (in)
